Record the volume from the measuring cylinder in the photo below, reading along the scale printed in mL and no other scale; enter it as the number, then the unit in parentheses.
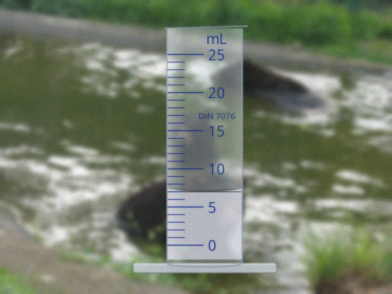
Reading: 7 (mL)
